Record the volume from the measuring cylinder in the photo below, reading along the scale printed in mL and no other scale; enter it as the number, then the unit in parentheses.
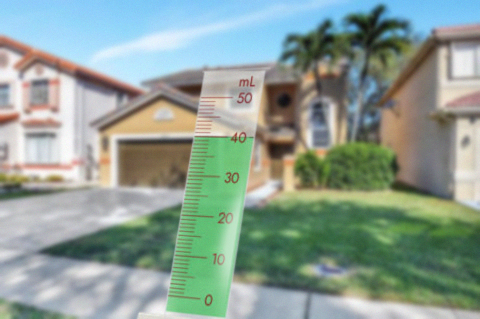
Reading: 40 (mL)
